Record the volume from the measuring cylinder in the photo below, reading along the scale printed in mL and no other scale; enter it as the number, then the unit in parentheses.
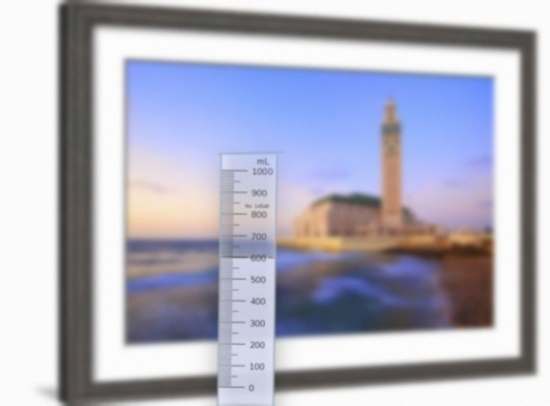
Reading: 600 (mL)
